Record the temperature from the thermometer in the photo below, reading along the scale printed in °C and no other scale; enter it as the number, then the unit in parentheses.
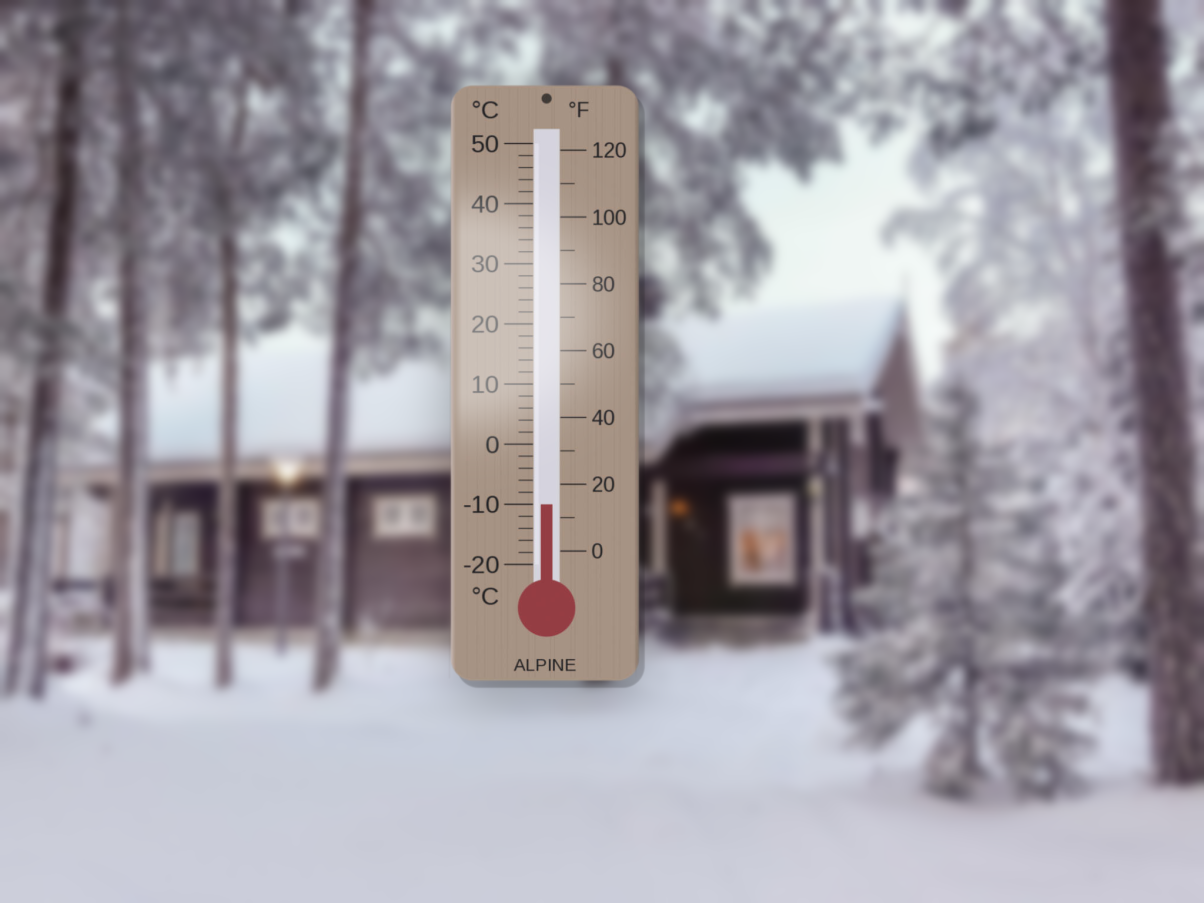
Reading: -10 (°C)
